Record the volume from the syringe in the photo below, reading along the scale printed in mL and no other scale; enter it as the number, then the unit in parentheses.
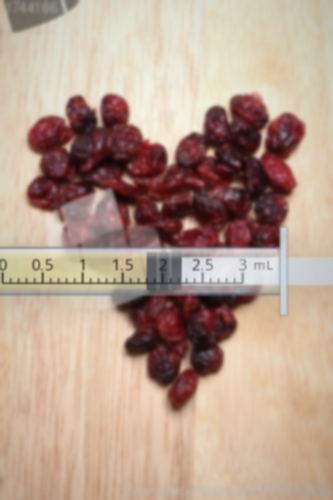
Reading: 1.8 (mL)
